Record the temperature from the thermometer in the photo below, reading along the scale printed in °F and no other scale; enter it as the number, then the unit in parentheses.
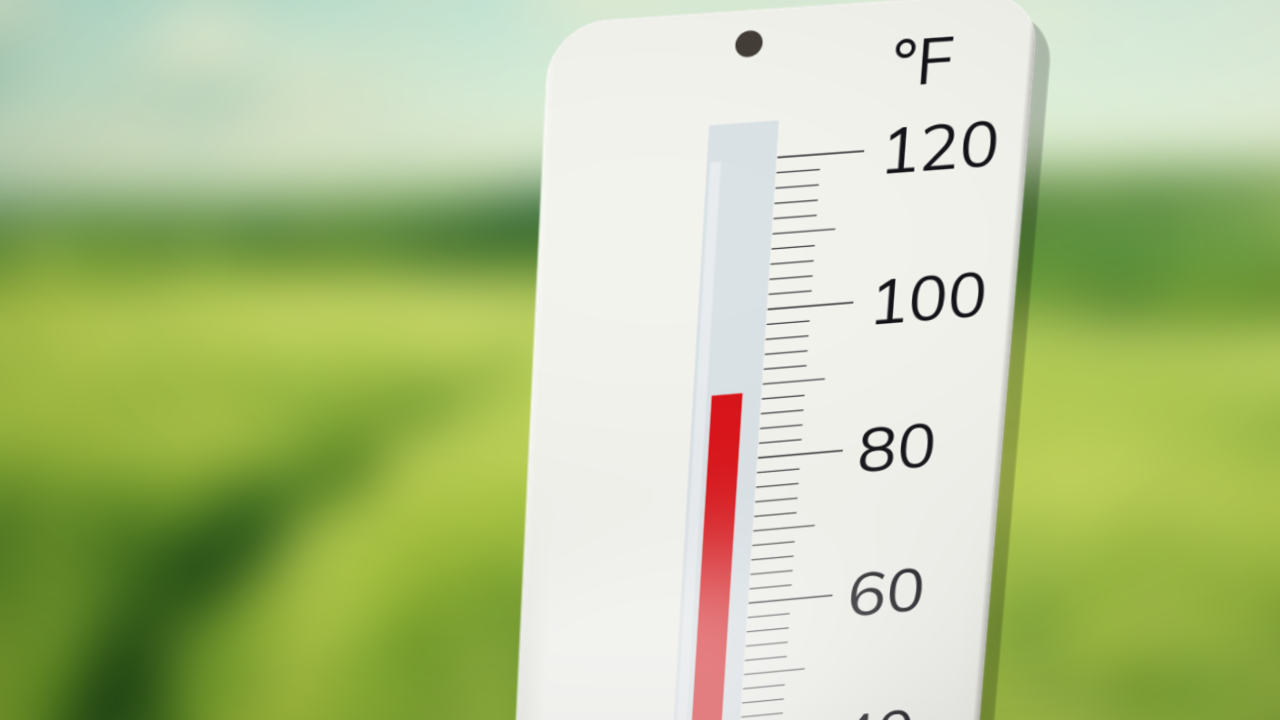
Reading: 89 (°F)
